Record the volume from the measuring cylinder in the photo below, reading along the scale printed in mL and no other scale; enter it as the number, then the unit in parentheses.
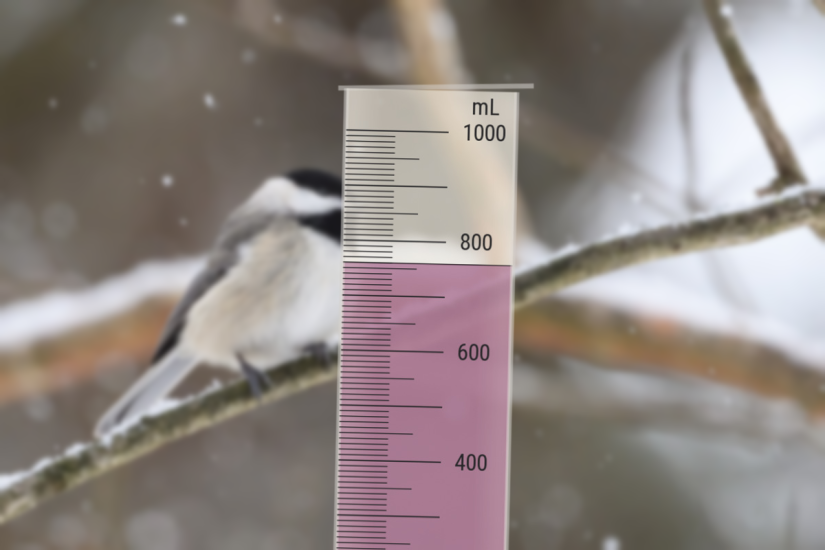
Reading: 760 (mL)
